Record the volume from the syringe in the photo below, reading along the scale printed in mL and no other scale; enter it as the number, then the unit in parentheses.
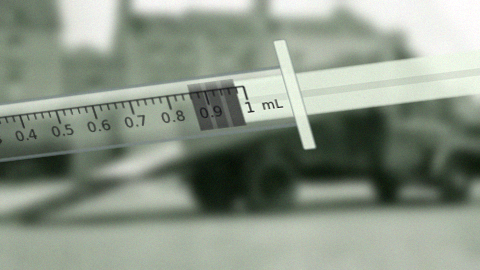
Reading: 0.86 (mL)
